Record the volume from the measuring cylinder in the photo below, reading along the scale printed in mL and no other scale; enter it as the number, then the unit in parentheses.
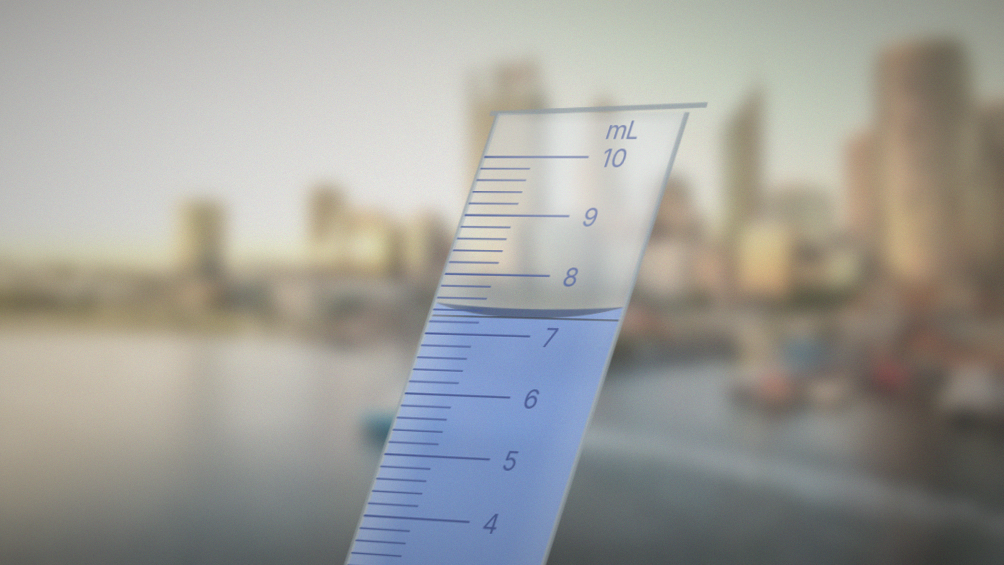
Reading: 7.3 (mL)
